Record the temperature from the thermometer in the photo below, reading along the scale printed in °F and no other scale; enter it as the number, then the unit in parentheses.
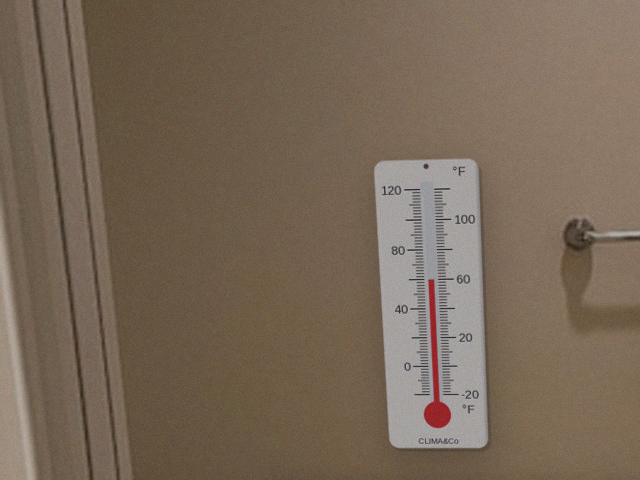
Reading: 60 (°F)
